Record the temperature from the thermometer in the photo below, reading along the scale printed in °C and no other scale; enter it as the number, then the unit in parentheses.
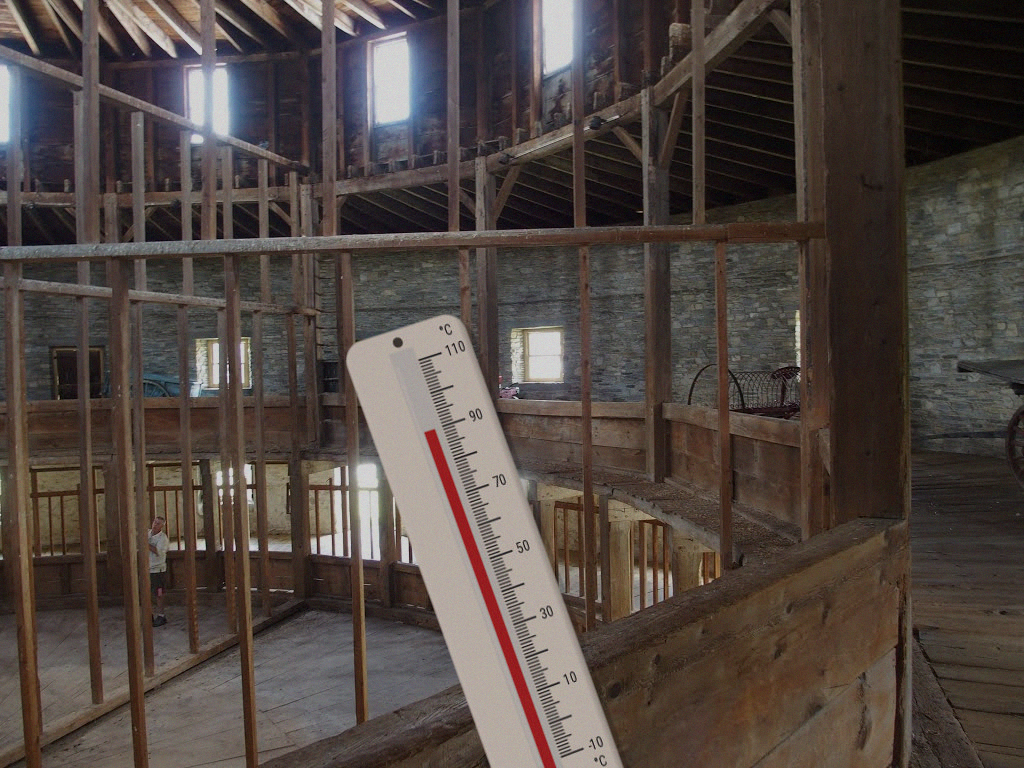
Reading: 90 (°C)
